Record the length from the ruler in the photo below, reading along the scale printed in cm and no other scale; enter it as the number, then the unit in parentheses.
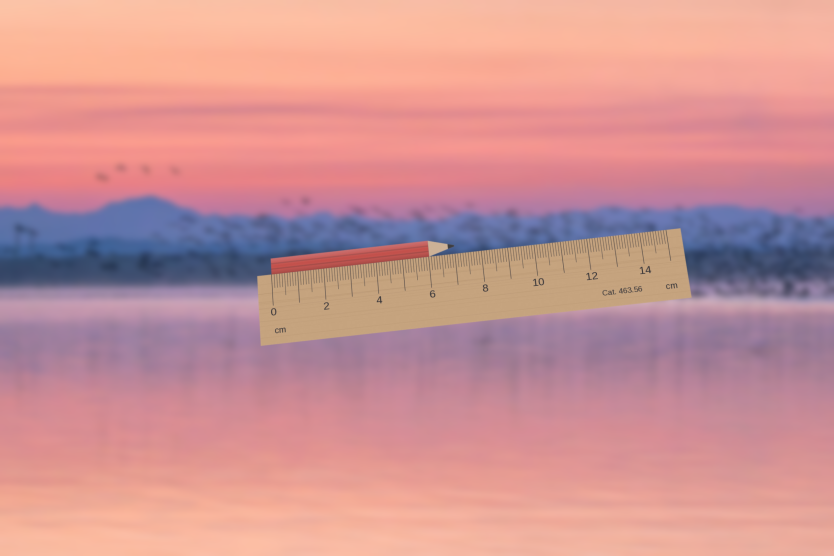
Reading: 7 (cm)
